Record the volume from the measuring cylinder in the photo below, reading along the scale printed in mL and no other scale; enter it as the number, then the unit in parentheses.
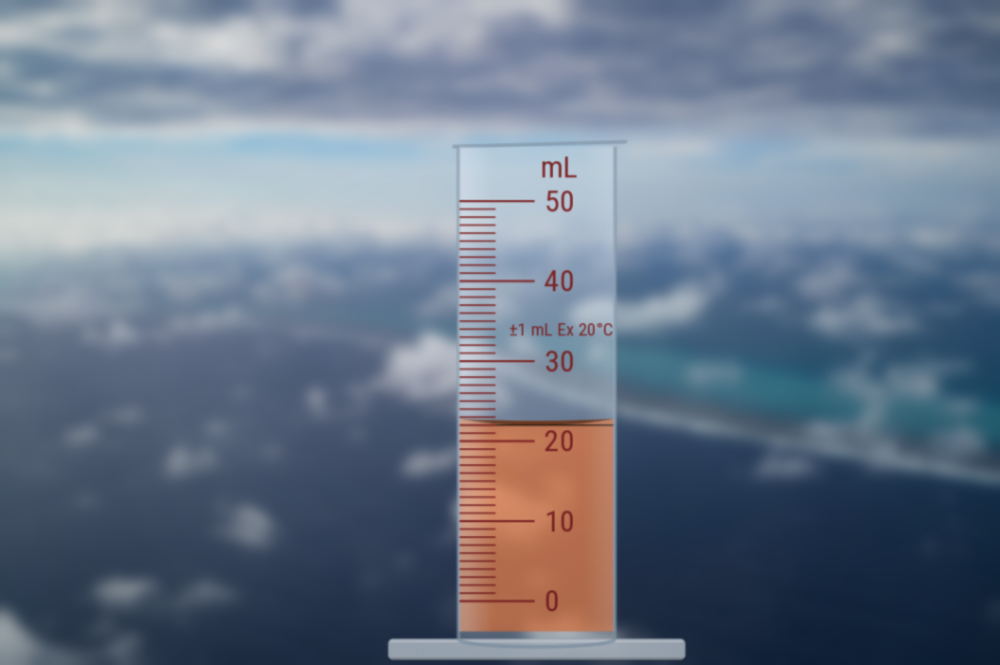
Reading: 22 (mL)
